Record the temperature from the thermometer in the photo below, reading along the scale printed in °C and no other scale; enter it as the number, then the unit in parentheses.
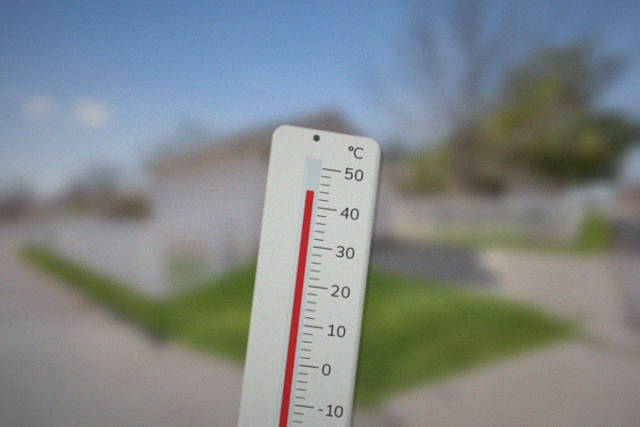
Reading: 44 (°C)
